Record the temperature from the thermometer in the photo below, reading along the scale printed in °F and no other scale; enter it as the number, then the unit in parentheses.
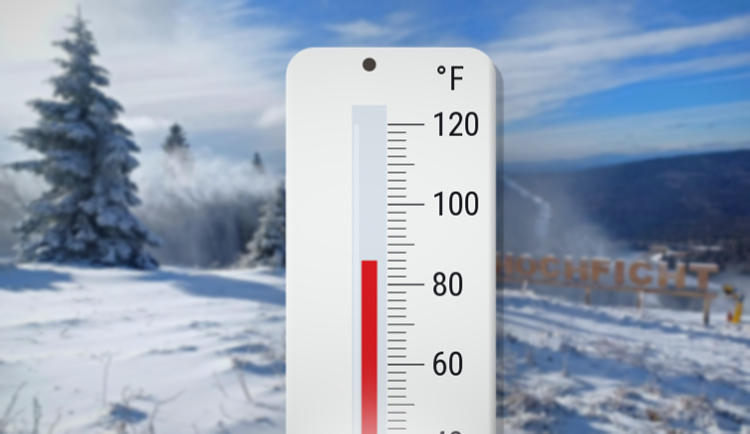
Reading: 86 (°F)
